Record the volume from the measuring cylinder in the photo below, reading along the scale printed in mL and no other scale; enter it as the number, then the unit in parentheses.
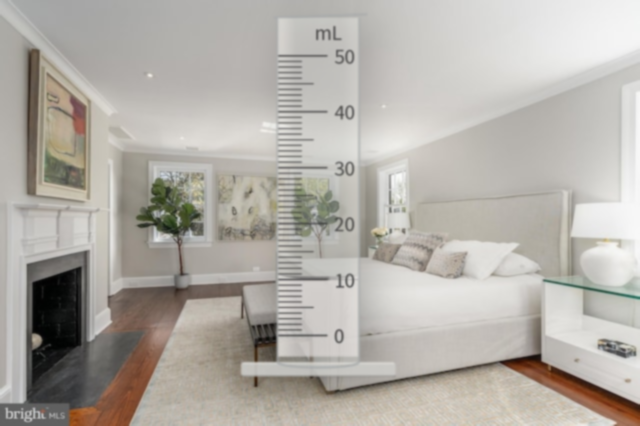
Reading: 10 (mL)
